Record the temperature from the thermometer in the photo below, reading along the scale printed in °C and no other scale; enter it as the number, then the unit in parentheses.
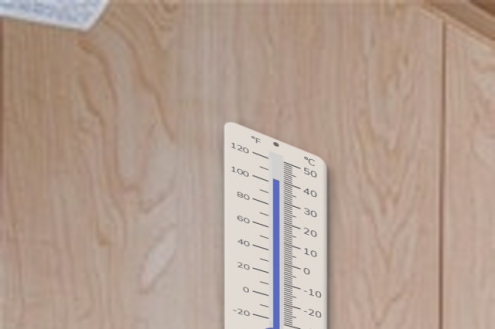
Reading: 40 (°C)
